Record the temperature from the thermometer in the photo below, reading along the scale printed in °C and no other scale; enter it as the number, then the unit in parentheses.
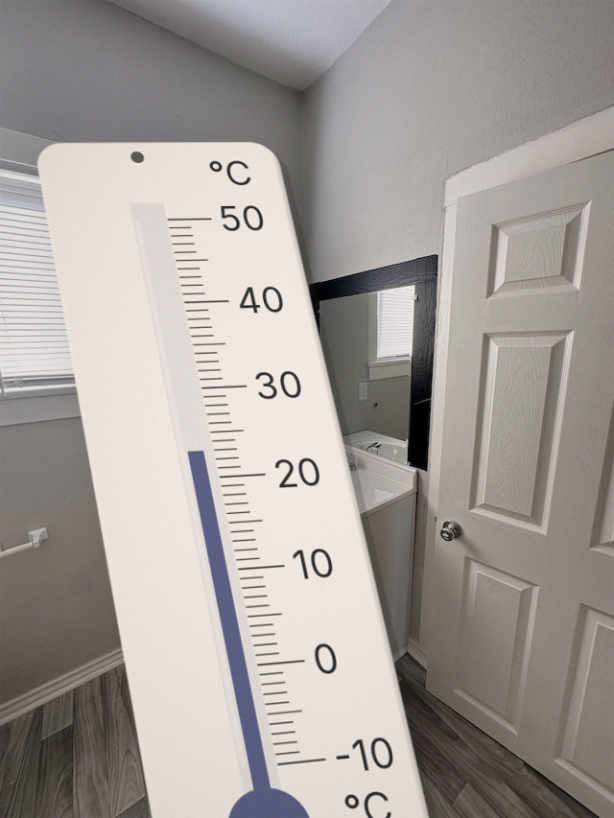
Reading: 23 (°C)
